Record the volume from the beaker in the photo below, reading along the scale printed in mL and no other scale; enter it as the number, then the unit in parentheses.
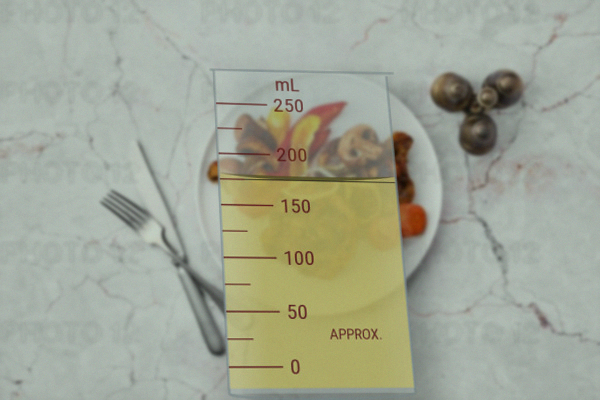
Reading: 175 (mL)
